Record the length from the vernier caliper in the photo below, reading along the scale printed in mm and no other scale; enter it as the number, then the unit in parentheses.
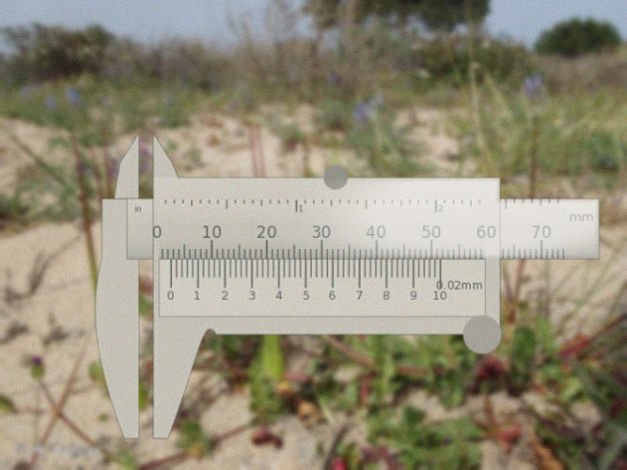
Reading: 2.6 (mm)
